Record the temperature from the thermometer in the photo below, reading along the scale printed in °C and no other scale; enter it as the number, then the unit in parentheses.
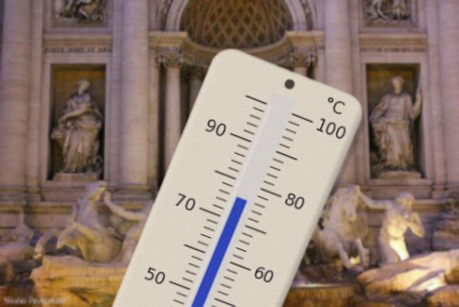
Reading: 76 (°C)
